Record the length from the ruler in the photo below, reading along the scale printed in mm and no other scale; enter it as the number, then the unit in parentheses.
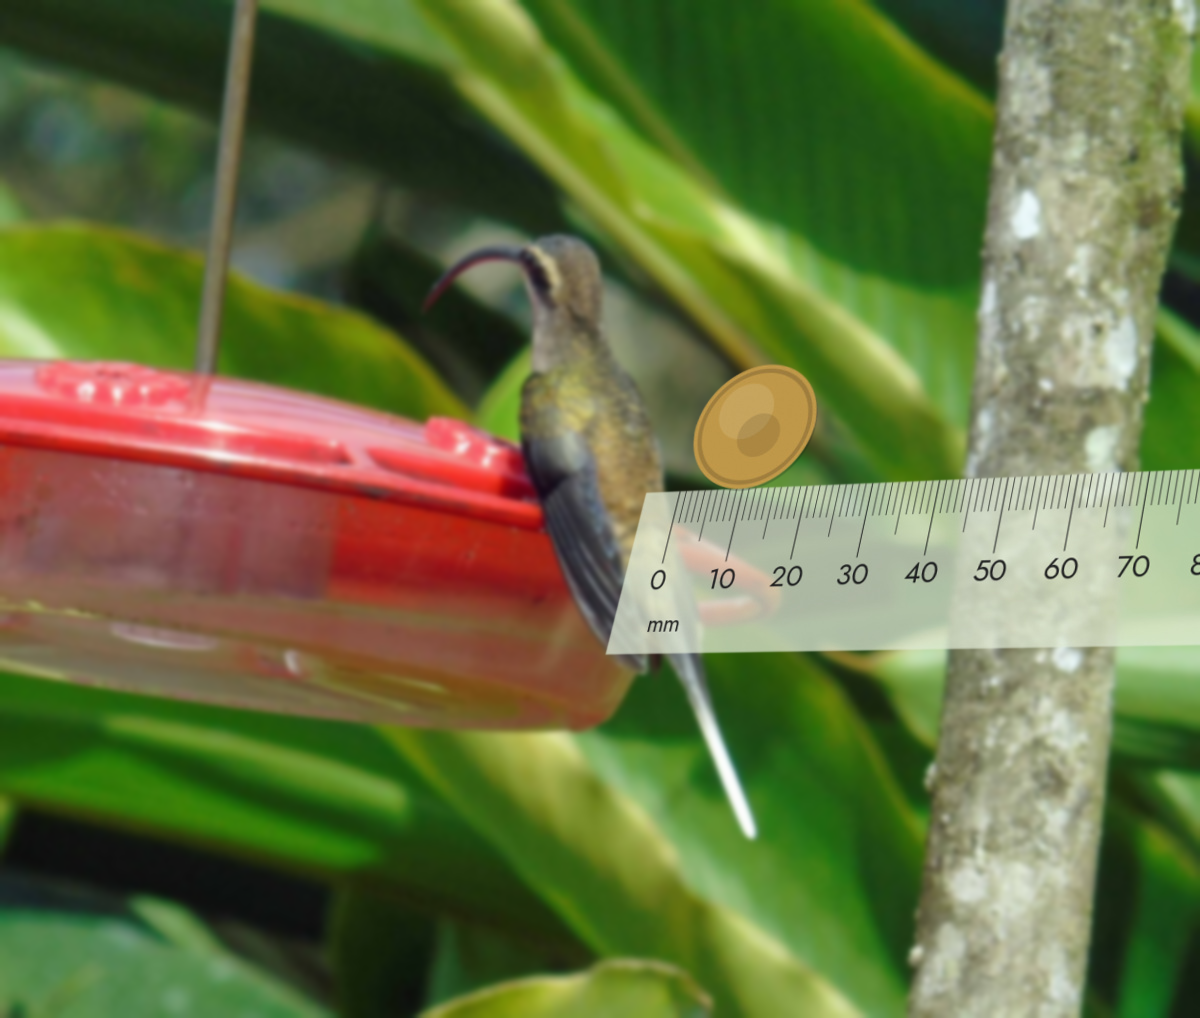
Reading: 19 (mm)
